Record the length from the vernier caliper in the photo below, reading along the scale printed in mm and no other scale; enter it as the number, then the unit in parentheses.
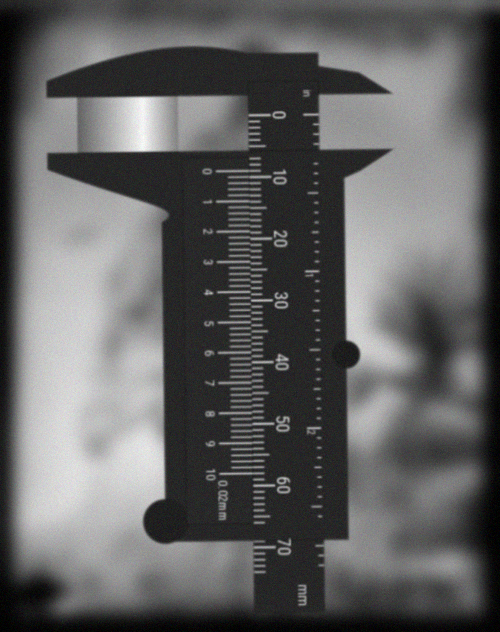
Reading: 9.0 (mm)
